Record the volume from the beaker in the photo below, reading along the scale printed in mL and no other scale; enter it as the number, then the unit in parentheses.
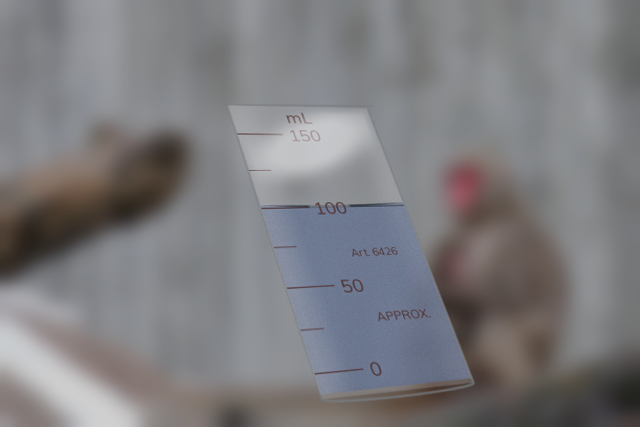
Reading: 100 (mL)
